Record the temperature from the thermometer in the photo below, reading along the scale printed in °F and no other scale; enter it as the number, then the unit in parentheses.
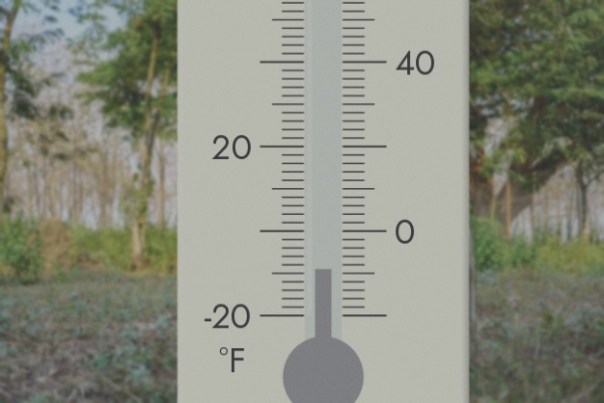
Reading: -9 (°F)
